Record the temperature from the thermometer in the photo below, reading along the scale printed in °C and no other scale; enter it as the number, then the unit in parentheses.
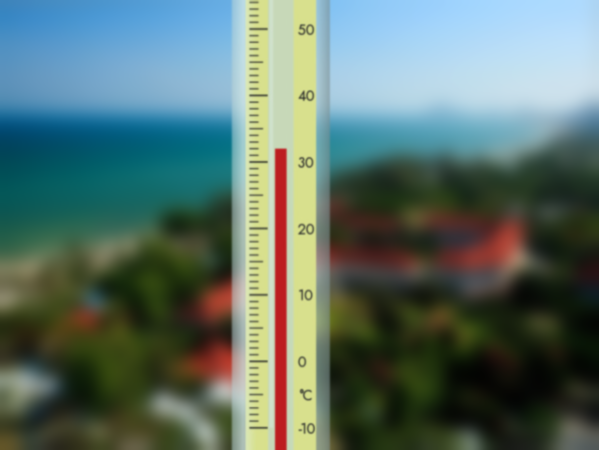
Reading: 32 (°C)
